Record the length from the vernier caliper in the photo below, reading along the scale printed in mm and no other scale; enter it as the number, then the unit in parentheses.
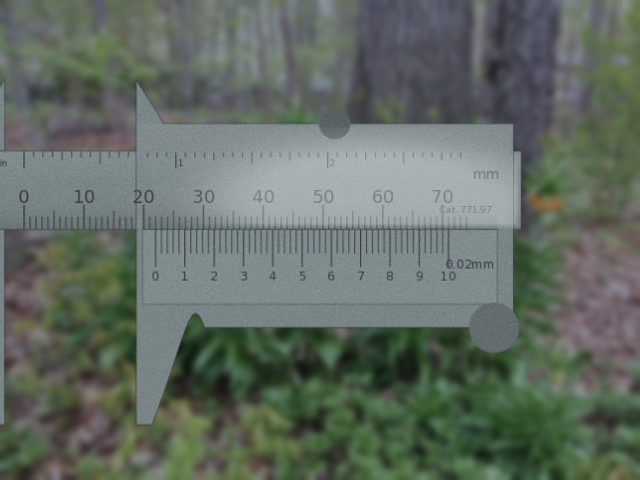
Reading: 22.0 (mm)
